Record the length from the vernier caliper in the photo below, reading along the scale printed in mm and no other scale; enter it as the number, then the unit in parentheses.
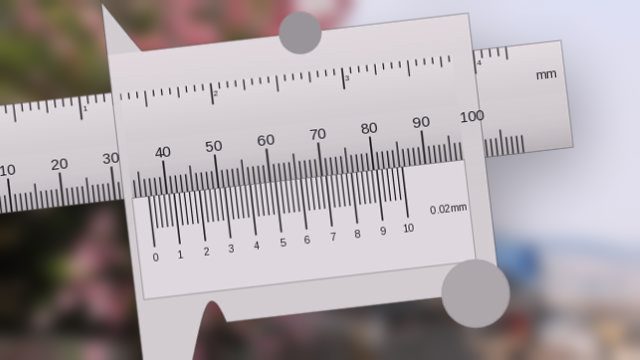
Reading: 36.5 (mm)
